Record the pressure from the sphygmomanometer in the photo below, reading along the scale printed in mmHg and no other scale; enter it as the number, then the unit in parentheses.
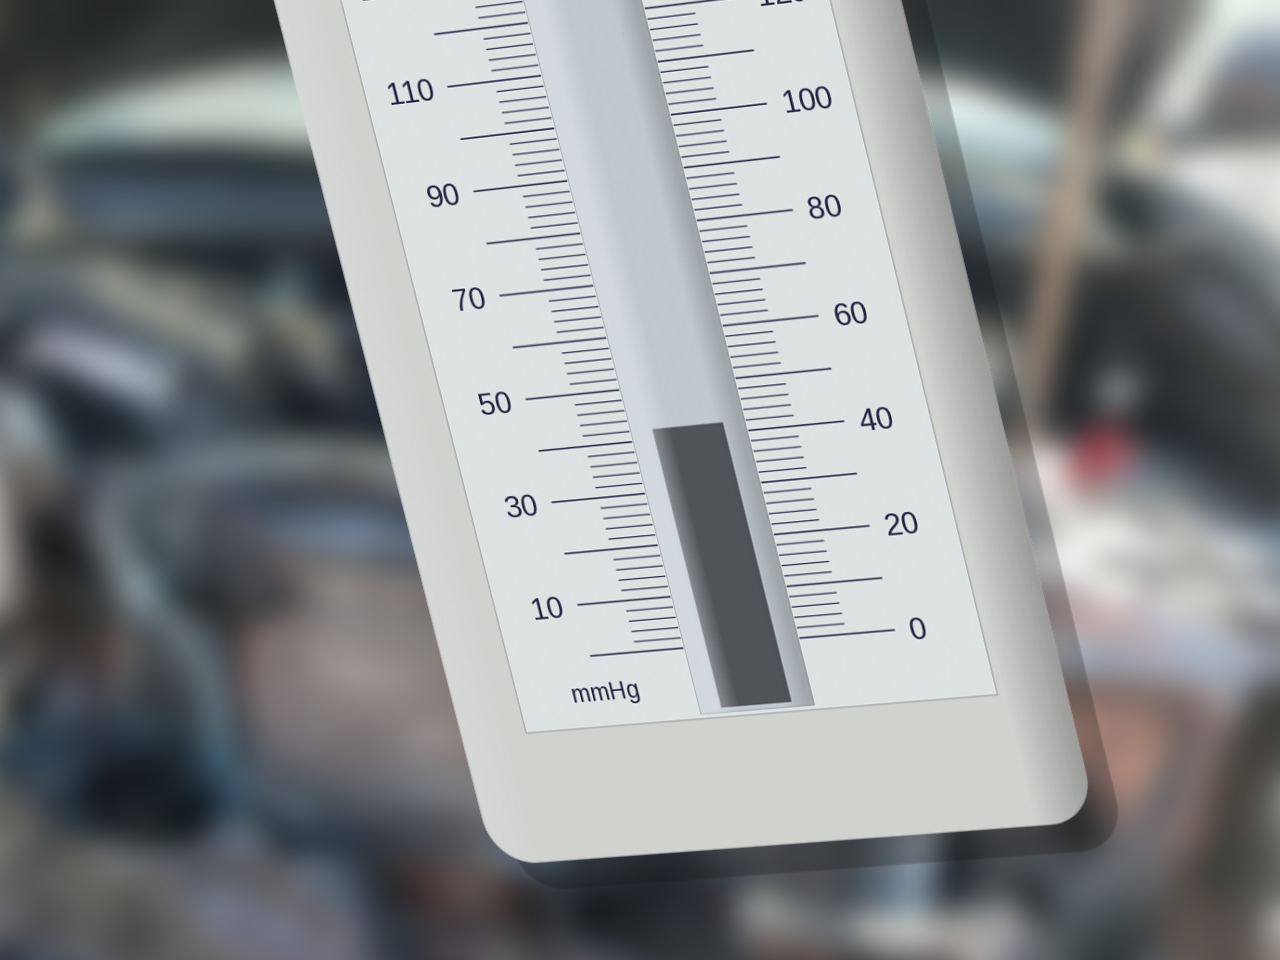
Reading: 42 (mmHg)
